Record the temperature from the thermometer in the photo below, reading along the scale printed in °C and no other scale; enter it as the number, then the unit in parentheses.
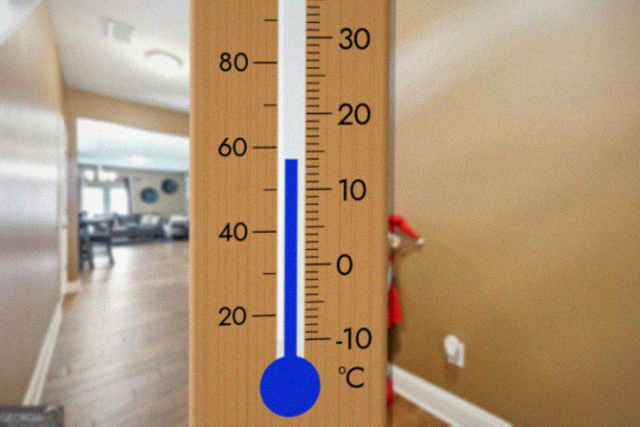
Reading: 14 (°C)
